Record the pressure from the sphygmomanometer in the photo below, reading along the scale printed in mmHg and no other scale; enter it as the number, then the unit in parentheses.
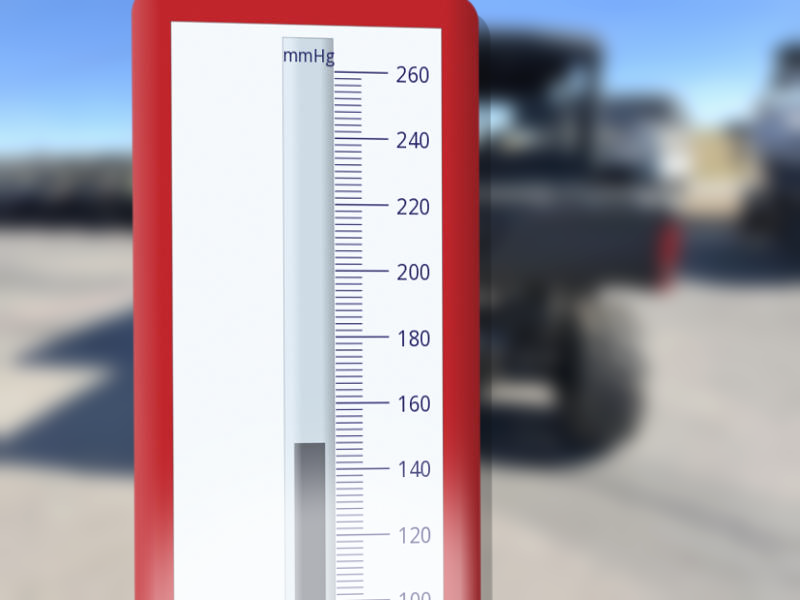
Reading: 148 (mmHg)
